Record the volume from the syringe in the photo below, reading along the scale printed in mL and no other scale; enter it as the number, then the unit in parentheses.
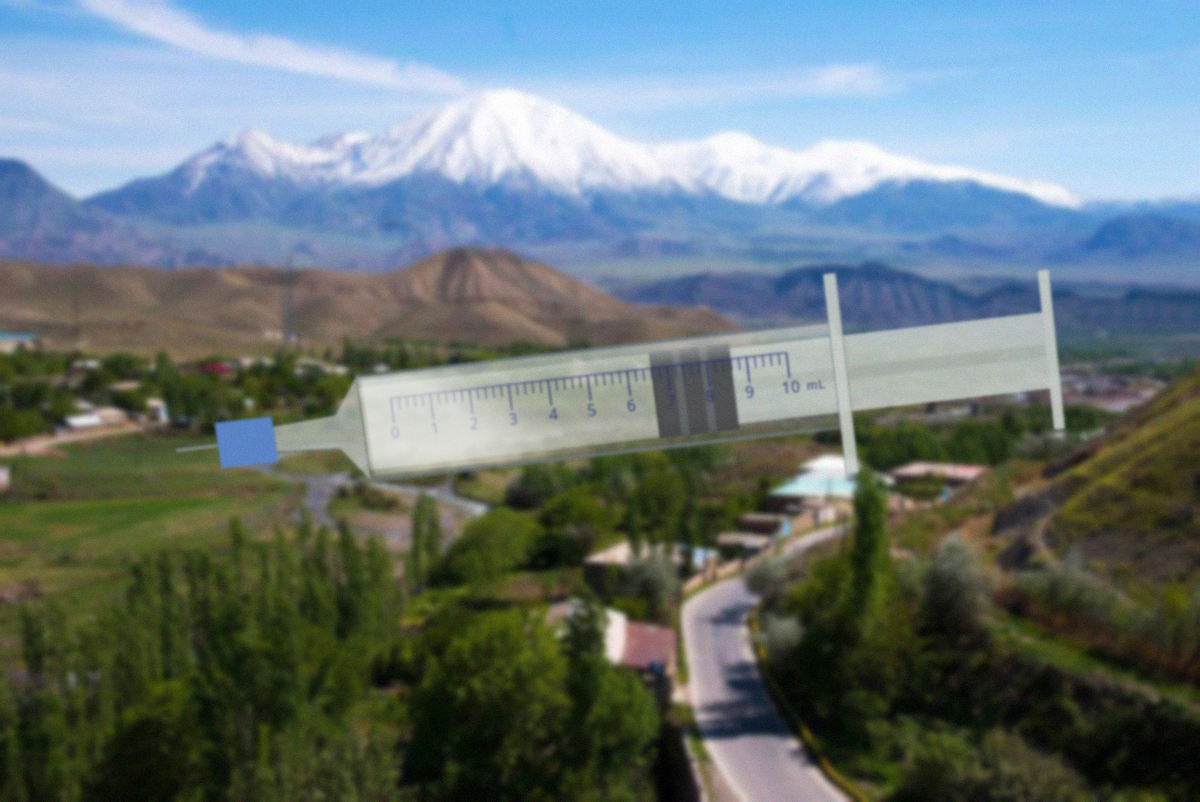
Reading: 6.6 (mL)
